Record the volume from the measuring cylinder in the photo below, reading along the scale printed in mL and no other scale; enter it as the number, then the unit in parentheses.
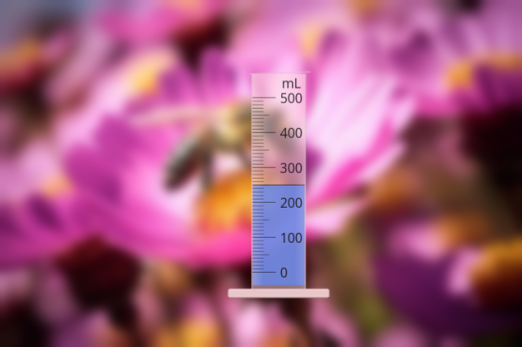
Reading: 250 (mL)
